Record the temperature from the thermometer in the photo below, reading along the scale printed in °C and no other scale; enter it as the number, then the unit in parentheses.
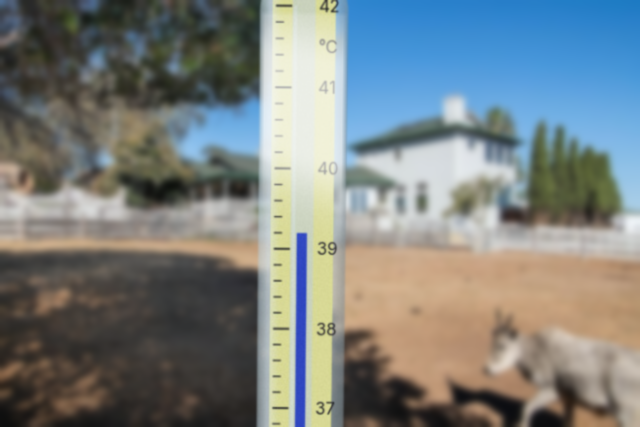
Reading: 39.2 (°C)
